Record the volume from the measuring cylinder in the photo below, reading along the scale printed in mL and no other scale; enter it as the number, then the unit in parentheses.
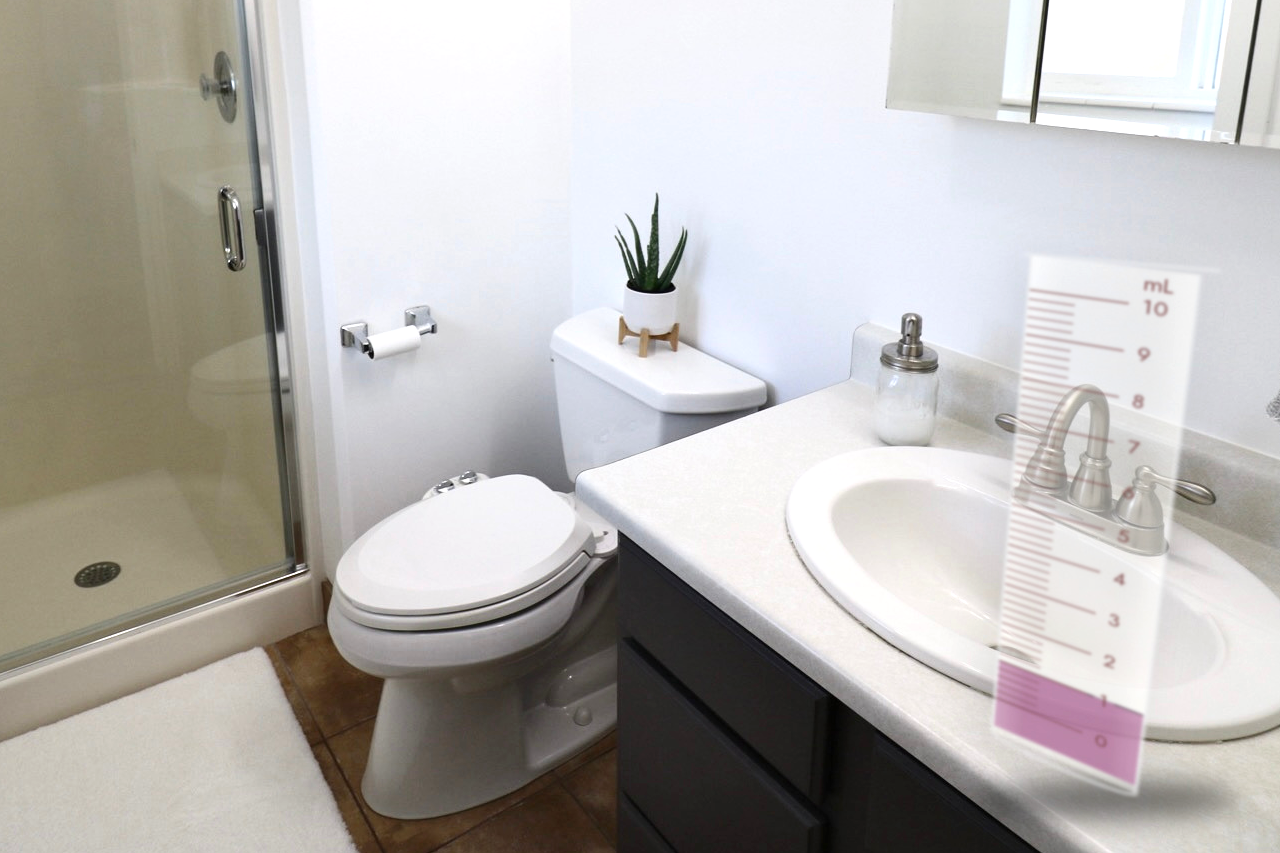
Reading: 1 (mL)
